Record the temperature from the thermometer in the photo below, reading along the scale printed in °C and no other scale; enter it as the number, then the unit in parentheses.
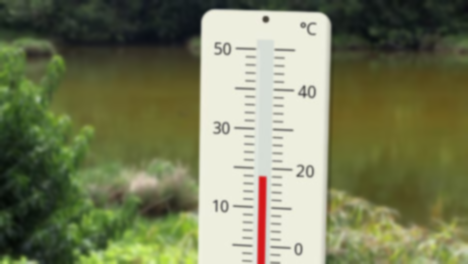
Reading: 18 (°C)
